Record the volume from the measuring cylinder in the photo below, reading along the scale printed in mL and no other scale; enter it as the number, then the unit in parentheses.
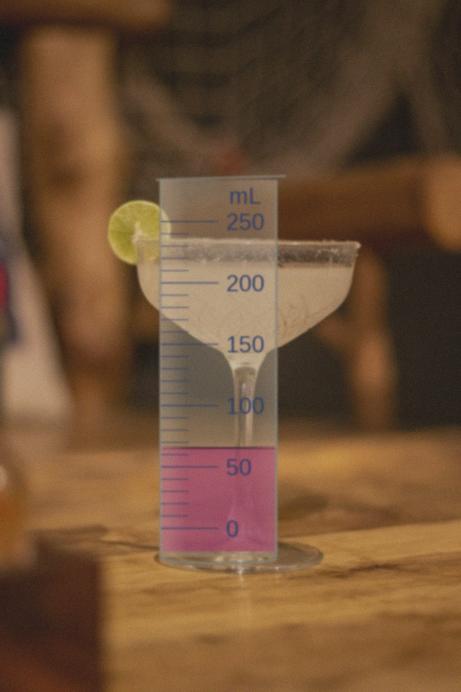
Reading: 65 (mL)
